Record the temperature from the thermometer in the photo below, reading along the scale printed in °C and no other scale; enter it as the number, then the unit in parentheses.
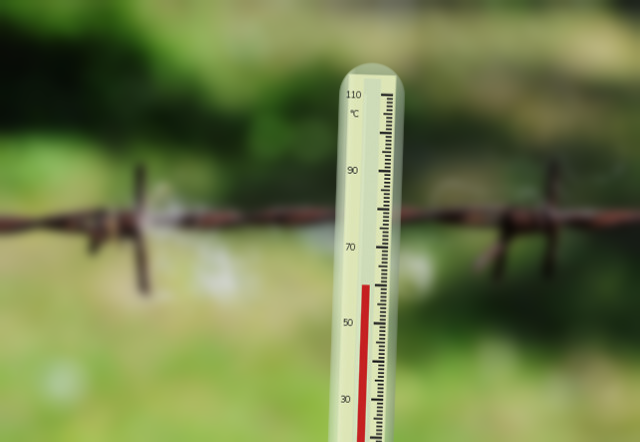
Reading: 60 (°C)
